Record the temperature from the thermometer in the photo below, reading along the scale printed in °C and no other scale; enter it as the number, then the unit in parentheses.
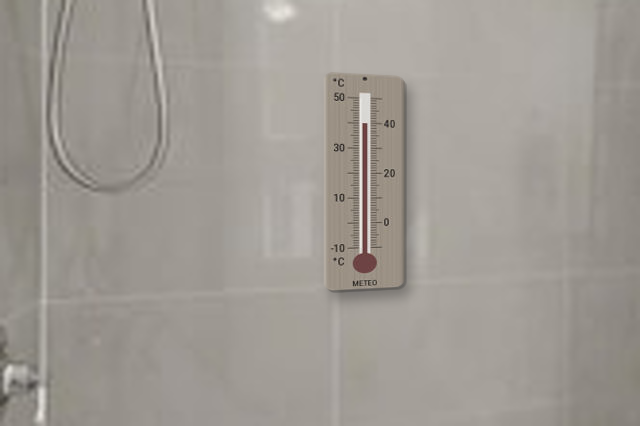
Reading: 40 (°C)
